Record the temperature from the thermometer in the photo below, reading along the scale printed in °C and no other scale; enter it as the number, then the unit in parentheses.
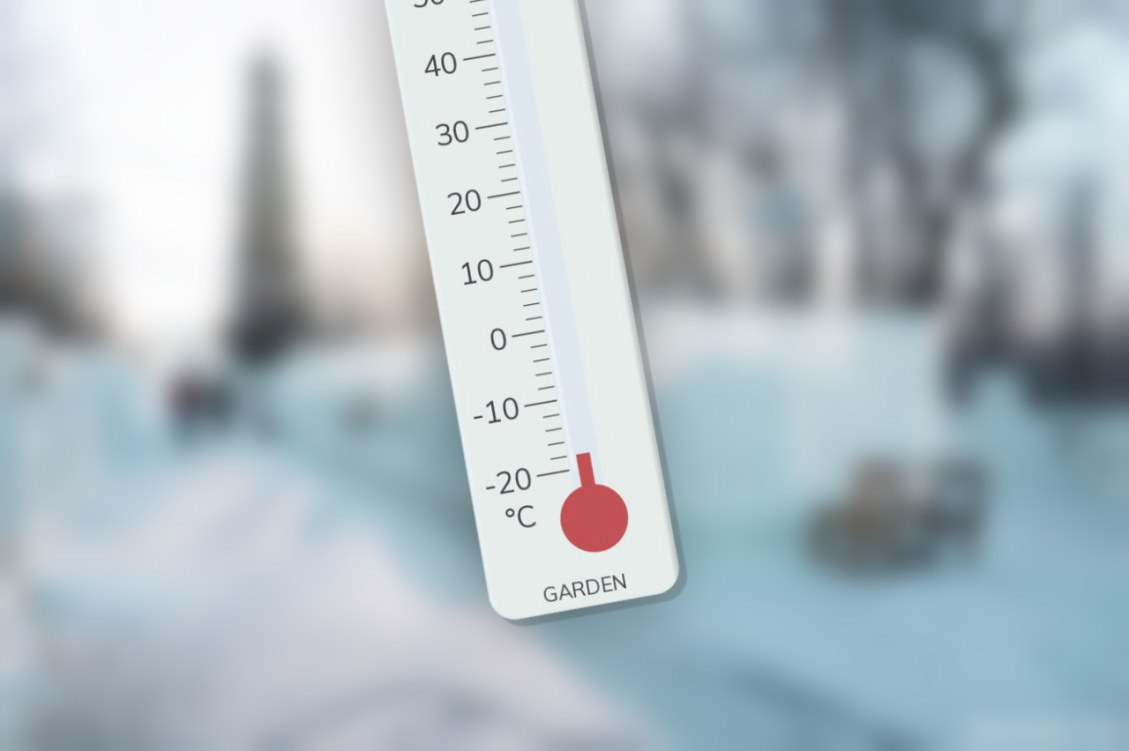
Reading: -18 (°C)
